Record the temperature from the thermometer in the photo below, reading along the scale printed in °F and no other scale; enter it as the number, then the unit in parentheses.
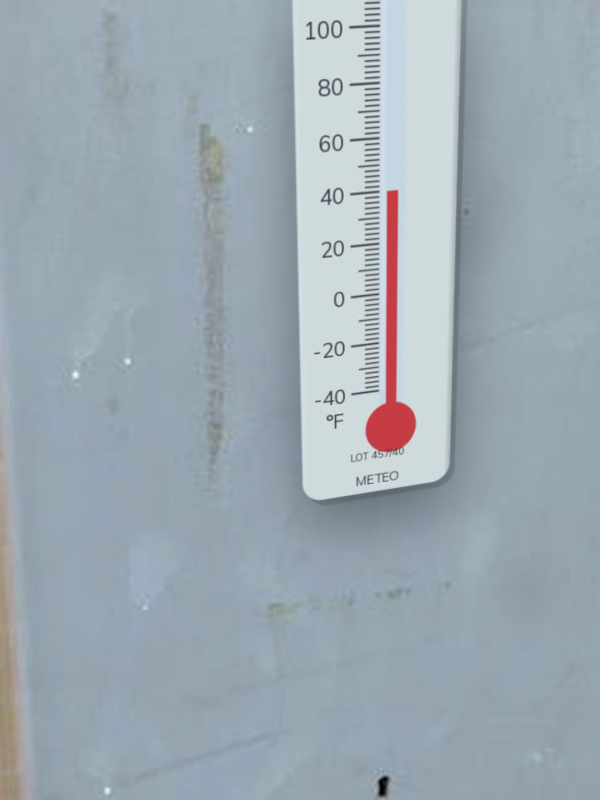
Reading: 40 (°F)
